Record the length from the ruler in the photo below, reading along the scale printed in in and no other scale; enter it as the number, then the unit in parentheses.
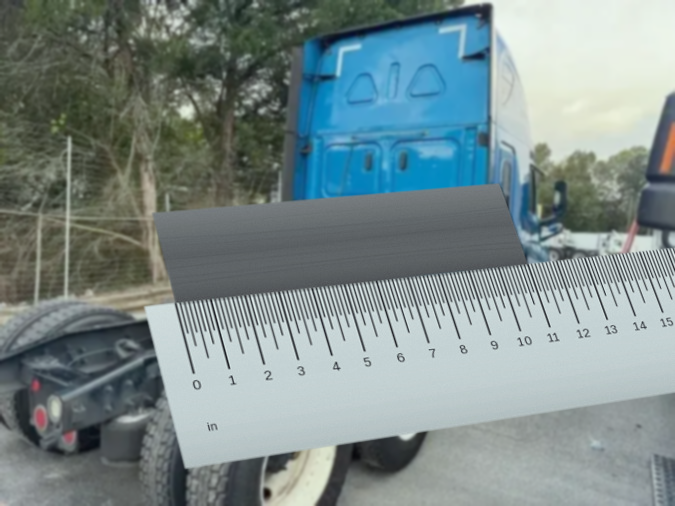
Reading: 11 (in)
